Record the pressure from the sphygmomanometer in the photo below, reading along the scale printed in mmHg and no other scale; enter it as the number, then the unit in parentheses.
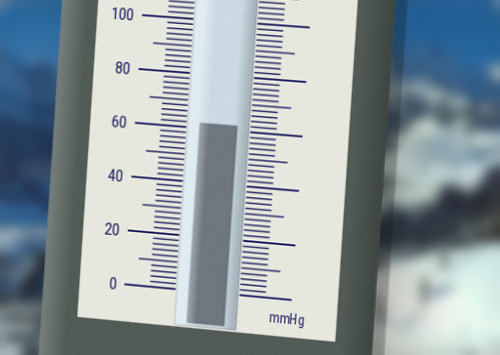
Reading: 62 (mmHg)
